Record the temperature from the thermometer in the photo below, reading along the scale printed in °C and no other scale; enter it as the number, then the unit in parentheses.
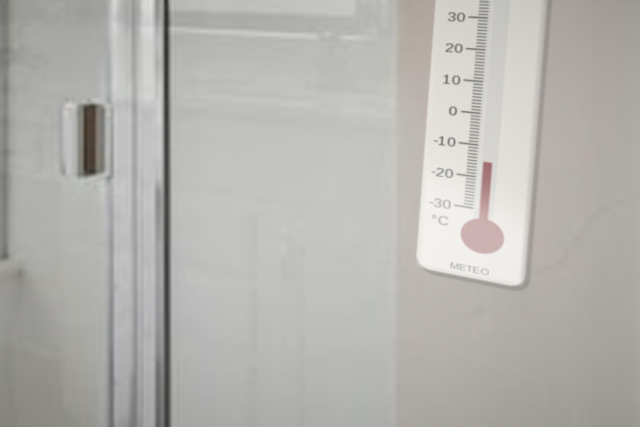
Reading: -15 (°C)
